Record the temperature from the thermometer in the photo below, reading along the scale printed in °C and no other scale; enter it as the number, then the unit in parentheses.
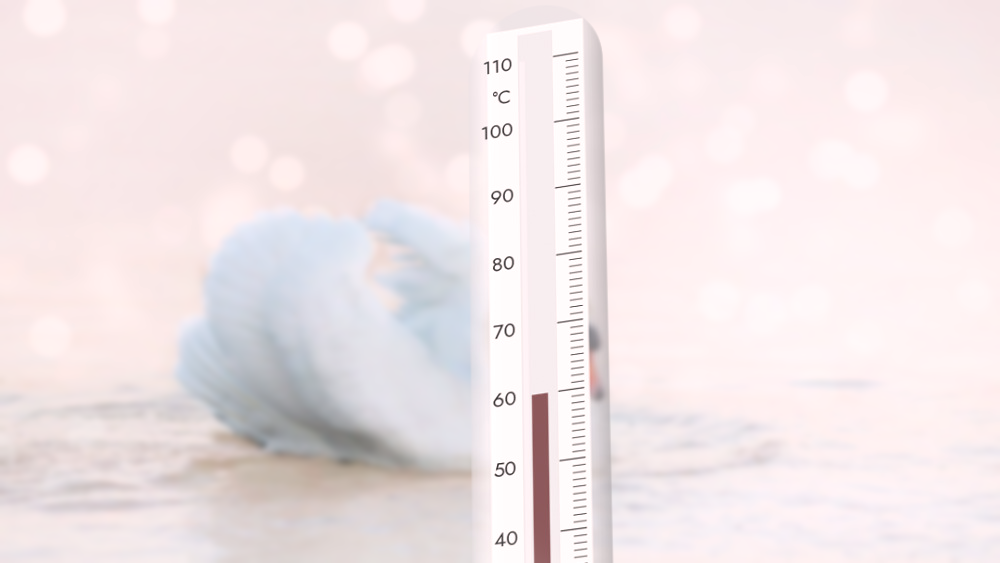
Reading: 60 (°C)
